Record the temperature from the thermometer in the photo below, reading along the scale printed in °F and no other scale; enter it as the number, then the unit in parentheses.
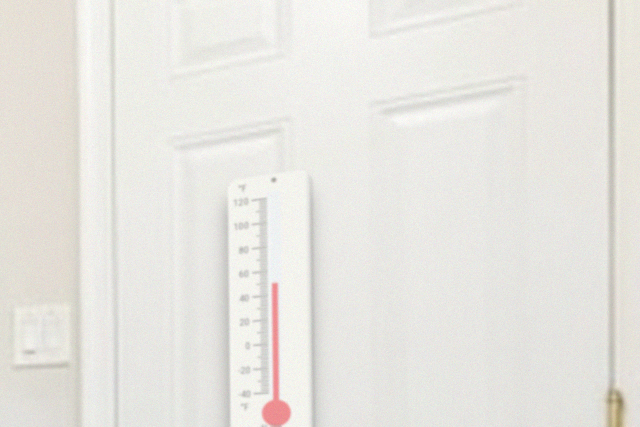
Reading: 50 (°F)
